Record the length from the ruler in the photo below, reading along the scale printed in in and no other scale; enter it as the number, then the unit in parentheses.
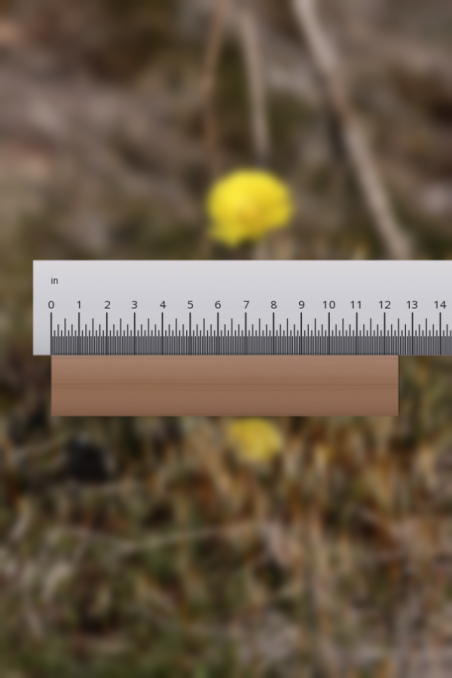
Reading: 12.5 (in)
